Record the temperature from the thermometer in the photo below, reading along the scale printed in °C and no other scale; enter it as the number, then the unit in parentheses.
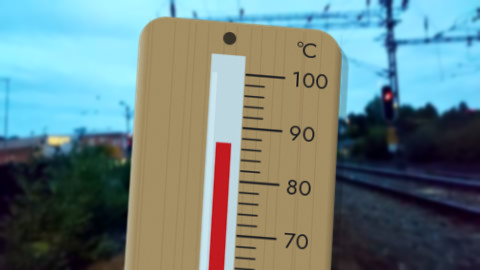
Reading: 87 (°C)
